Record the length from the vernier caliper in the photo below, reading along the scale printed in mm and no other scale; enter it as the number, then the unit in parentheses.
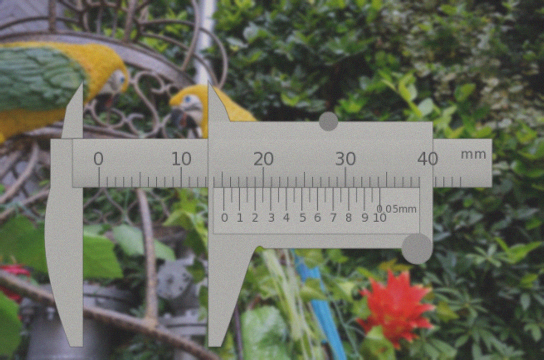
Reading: 15.2 (mm)
